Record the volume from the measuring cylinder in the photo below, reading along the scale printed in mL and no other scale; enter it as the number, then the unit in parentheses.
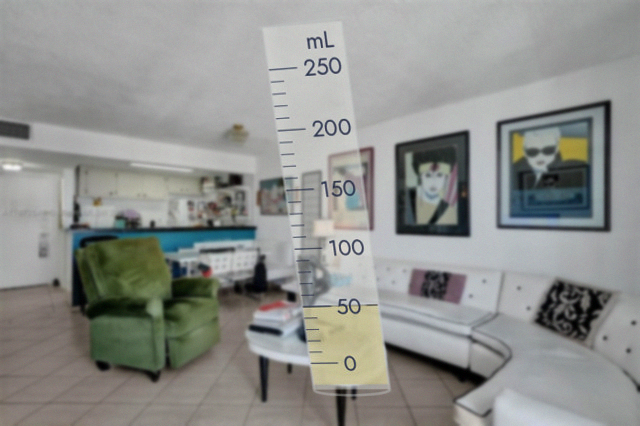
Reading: 50 (mL)
